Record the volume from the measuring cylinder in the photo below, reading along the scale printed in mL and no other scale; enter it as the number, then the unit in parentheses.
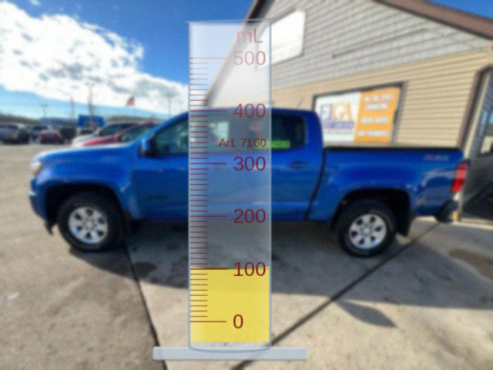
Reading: 100 (mL)
